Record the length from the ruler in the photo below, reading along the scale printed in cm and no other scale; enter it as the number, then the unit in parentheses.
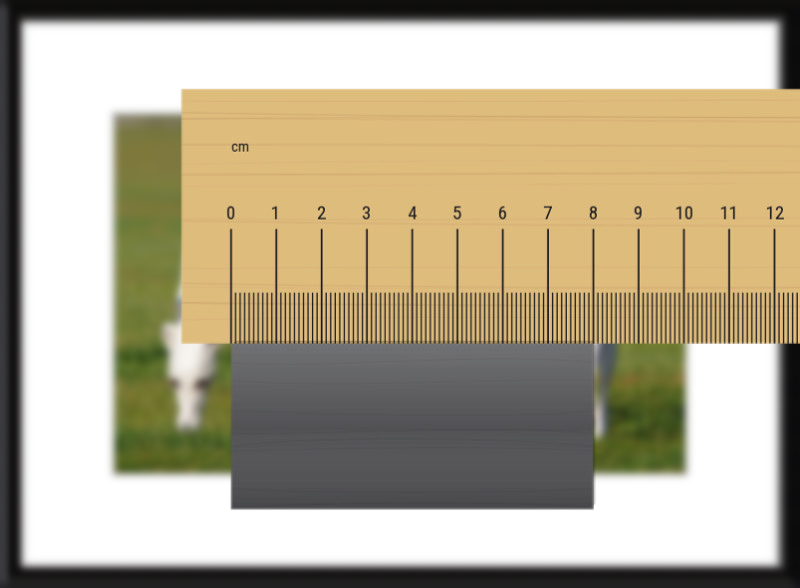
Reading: 8 (cm)
